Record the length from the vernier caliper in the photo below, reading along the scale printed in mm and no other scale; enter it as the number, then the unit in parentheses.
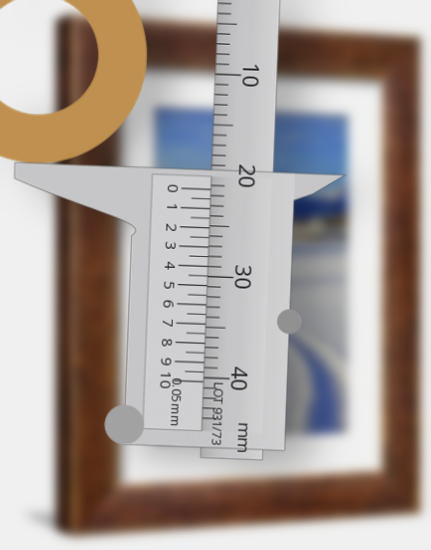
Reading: 21.4 (mm)
